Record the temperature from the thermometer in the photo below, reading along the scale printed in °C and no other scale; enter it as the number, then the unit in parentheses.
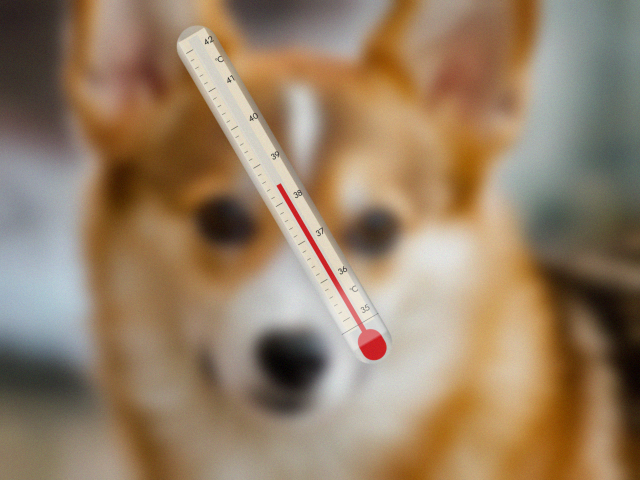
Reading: 38.4 (°C)
